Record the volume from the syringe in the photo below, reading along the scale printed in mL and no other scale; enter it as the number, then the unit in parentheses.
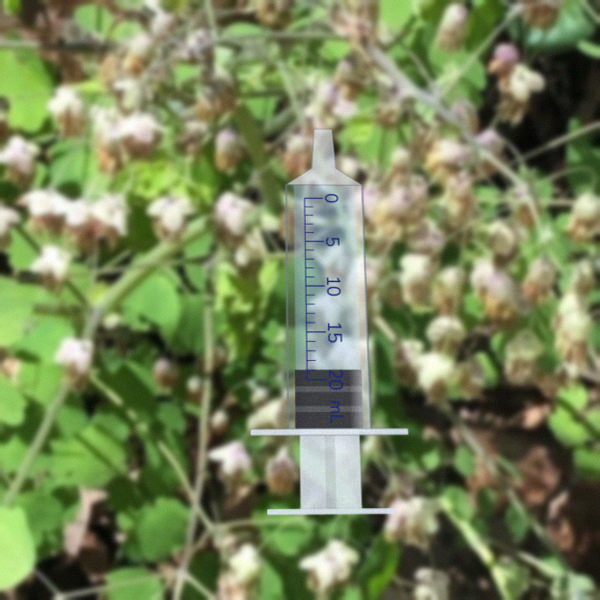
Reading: 19 (mL)
